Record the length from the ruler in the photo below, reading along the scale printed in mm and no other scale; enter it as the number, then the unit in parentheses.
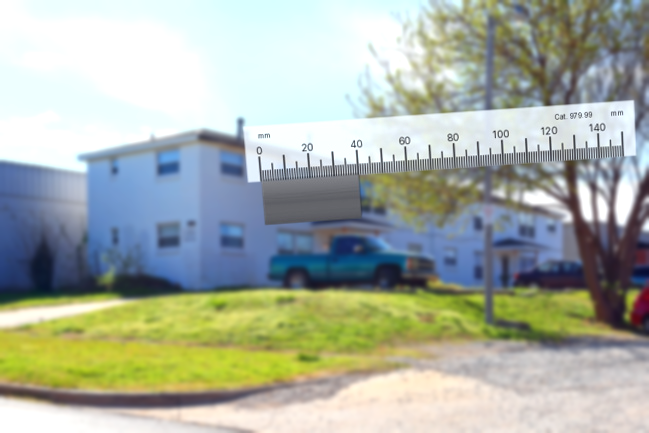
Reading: 40 (mm)
